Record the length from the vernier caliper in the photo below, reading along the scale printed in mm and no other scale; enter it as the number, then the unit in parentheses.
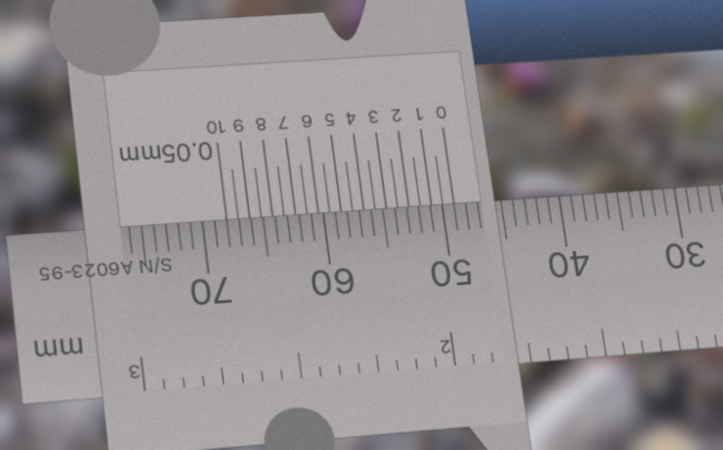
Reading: 49.0 (mm)
